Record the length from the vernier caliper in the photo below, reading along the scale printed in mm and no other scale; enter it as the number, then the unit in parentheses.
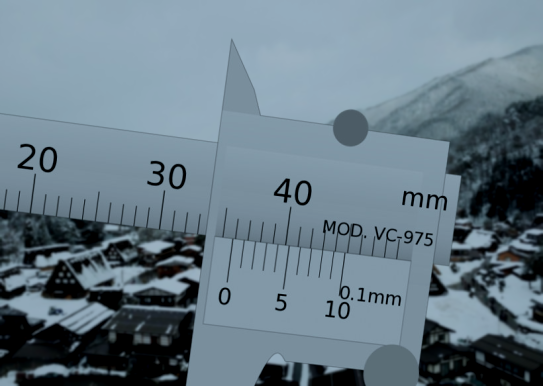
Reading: 35.8 (mm)
